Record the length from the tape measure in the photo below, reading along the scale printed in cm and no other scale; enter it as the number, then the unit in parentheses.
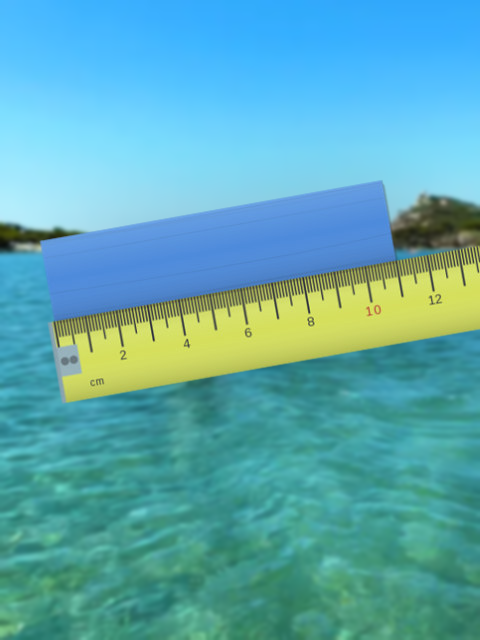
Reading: 11 (cm)
